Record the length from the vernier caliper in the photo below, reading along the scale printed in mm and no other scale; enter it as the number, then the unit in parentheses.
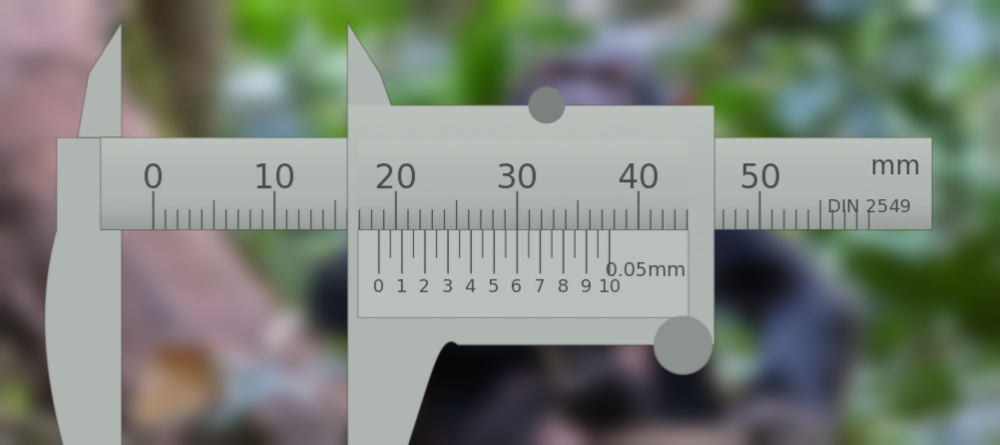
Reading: 18.6 (mm)
